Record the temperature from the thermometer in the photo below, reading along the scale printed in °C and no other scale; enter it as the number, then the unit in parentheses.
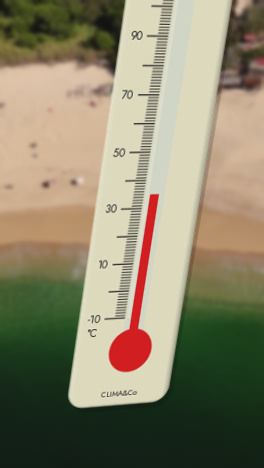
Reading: 35 (°C)
